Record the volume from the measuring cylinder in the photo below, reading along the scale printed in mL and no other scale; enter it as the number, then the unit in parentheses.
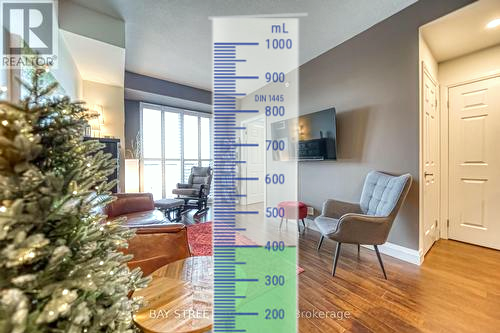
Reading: 400 (mL)
